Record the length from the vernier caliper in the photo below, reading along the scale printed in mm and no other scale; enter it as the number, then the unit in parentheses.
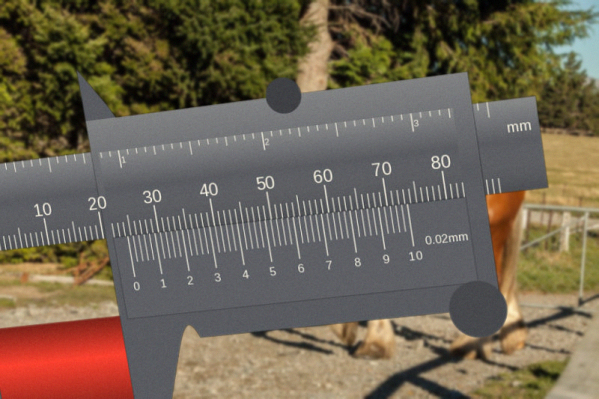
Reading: 24.4 (mm)
